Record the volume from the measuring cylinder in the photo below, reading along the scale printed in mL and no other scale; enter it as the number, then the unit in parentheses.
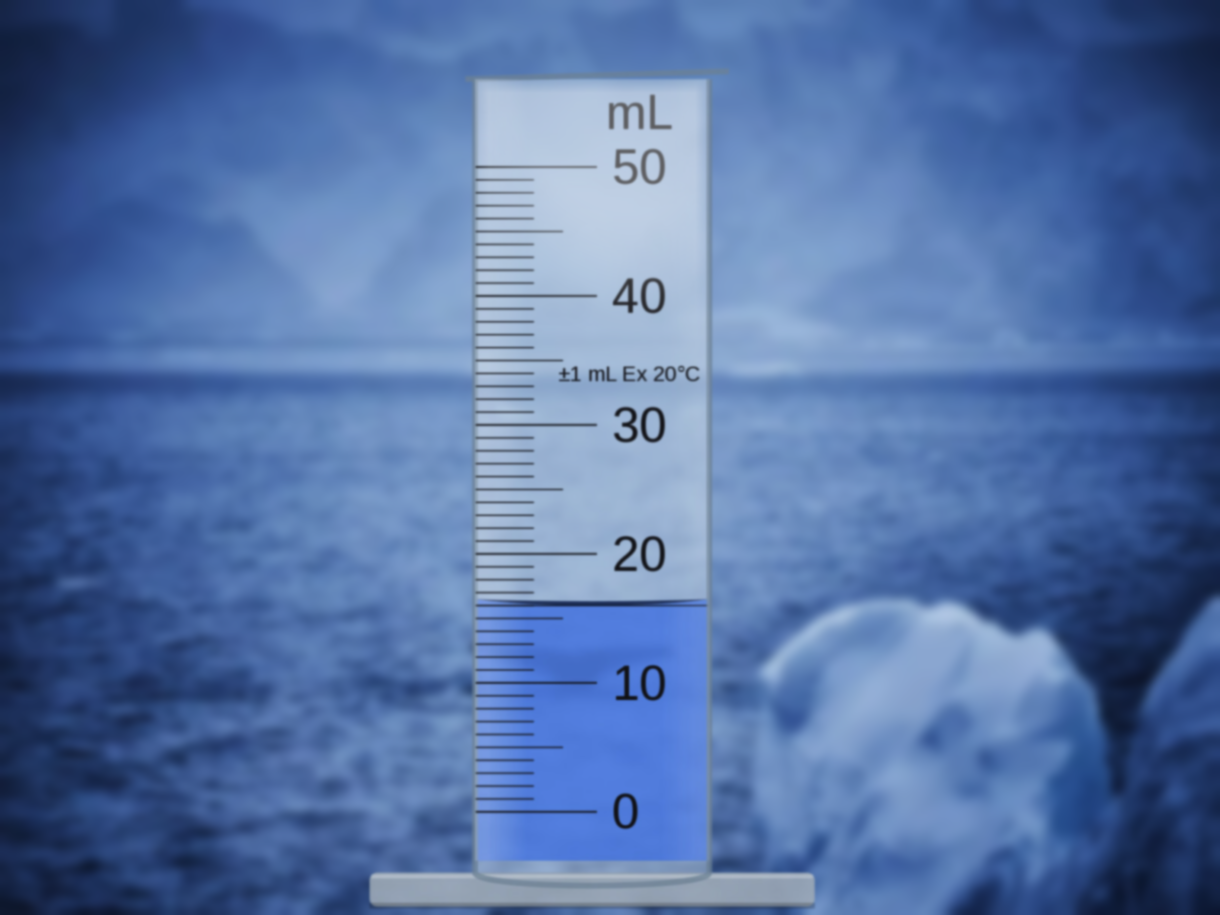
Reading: 16 (mL)
